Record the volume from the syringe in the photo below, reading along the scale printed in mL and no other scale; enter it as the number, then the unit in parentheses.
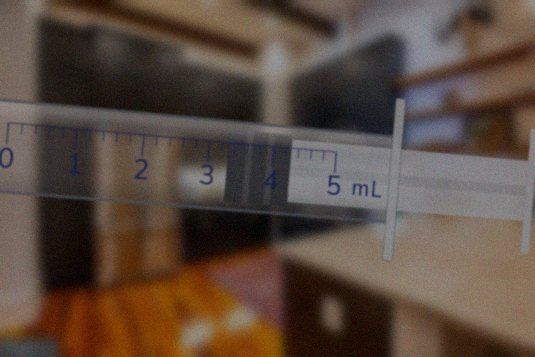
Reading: 3.3 (mL)
